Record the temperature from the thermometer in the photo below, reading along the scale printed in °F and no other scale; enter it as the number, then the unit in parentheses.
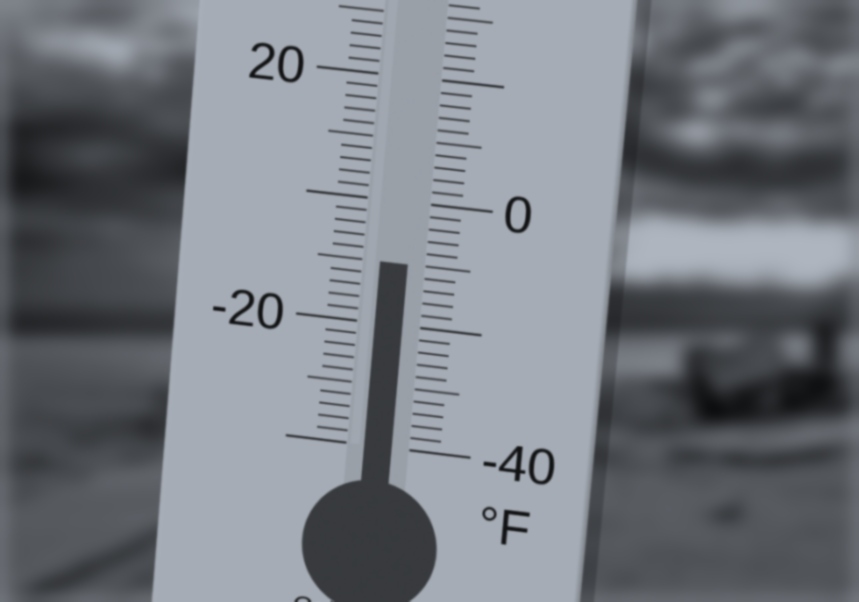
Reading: -10 (°F)
